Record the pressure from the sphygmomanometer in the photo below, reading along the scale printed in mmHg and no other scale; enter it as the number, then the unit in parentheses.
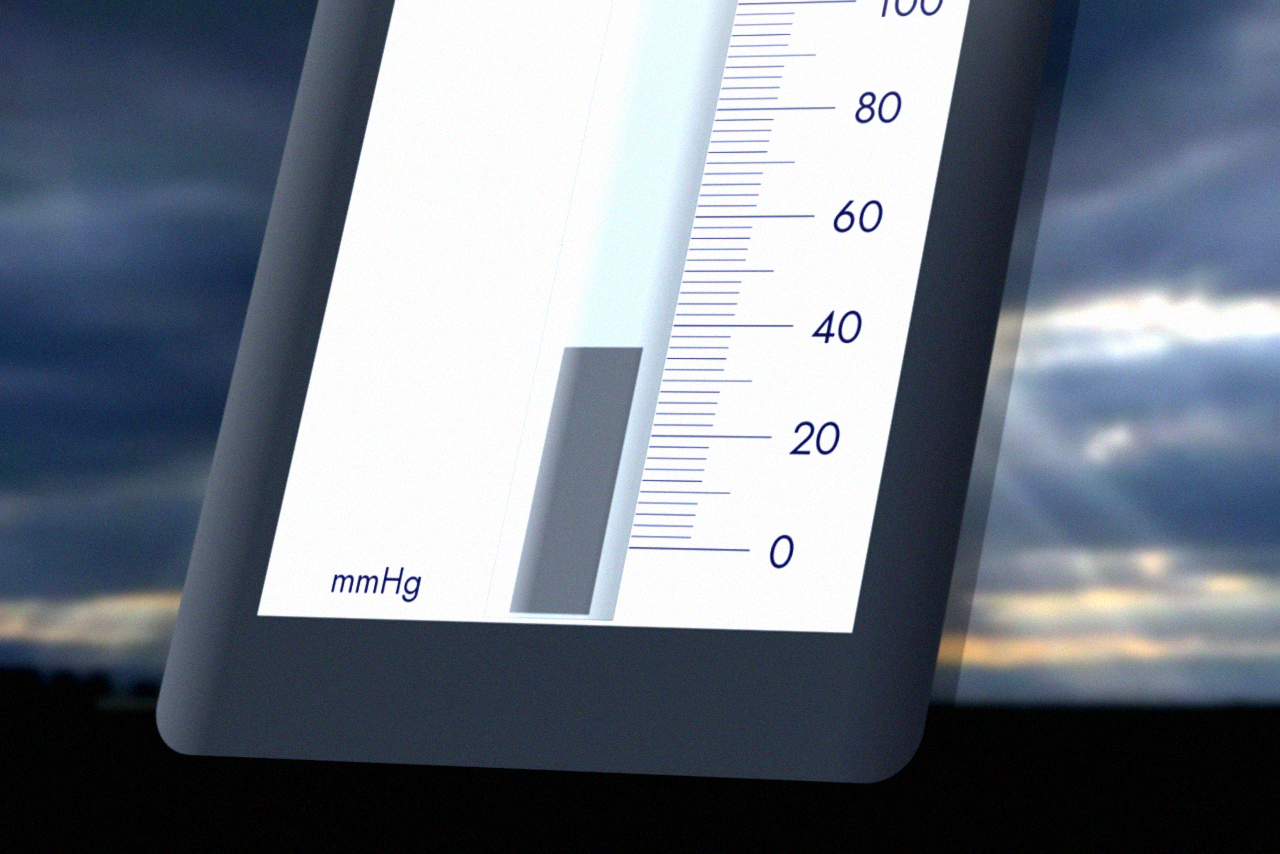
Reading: 36 (mmHg)
